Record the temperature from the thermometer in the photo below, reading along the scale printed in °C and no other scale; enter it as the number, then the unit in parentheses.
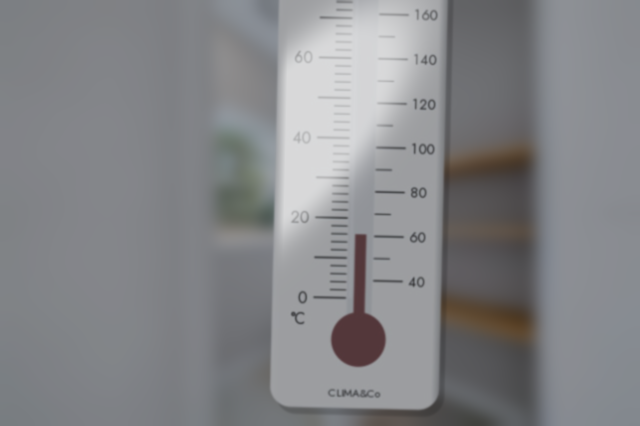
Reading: 16 (°C)
